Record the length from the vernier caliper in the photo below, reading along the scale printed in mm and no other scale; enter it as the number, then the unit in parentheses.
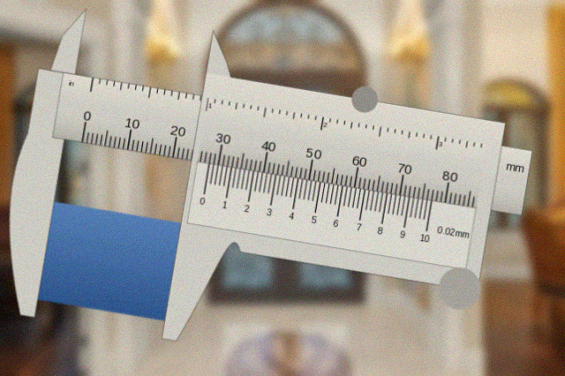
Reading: 28.0 (mm)
